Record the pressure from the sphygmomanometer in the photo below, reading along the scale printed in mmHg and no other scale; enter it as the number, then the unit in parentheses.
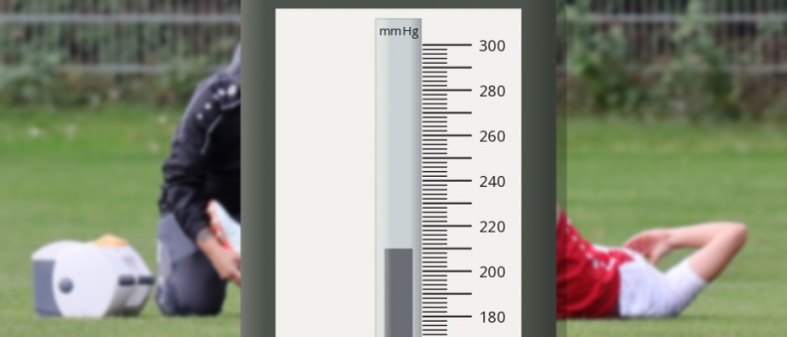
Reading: 210 (mmHg)
